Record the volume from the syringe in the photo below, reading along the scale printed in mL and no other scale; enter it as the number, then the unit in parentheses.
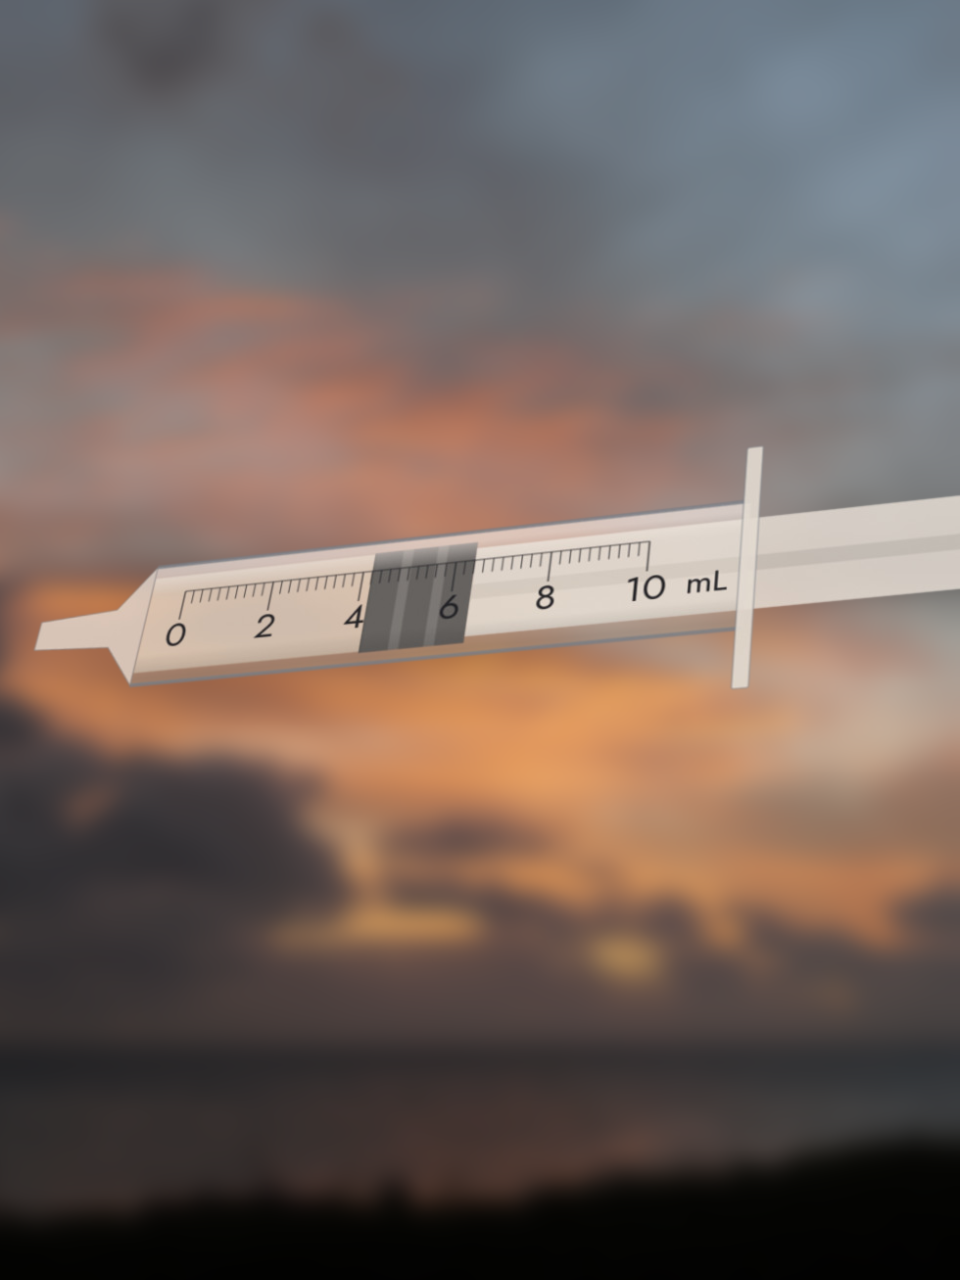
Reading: 4.2 (mL)
